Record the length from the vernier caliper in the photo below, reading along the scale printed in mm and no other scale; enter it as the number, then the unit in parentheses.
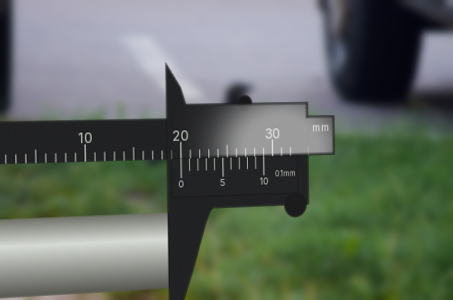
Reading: 20.0 (mm)
